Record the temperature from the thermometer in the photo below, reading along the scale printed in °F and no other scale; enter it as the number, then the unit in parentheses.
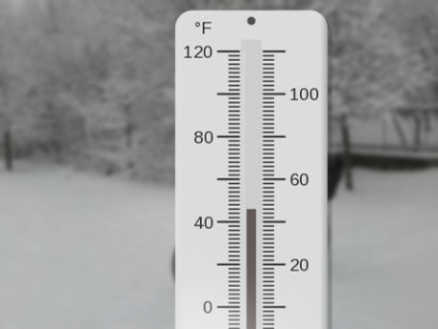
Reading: 46 (°F)
